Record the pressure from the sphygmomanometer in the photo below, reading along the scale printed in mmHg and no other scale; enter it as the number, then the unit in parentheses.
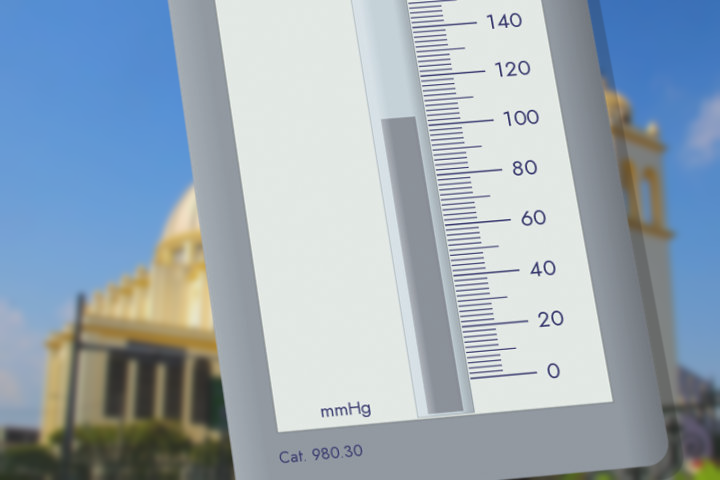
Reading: 104 (mmHg)
